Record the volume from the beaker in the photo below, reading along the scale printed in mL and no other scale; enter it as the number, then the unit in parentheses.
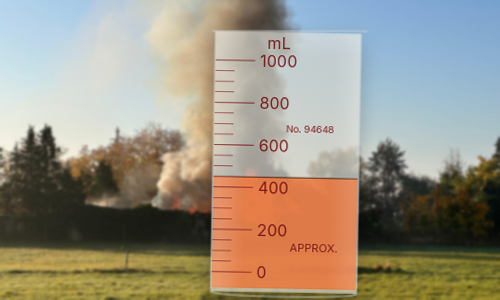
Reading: 450 (mL)
